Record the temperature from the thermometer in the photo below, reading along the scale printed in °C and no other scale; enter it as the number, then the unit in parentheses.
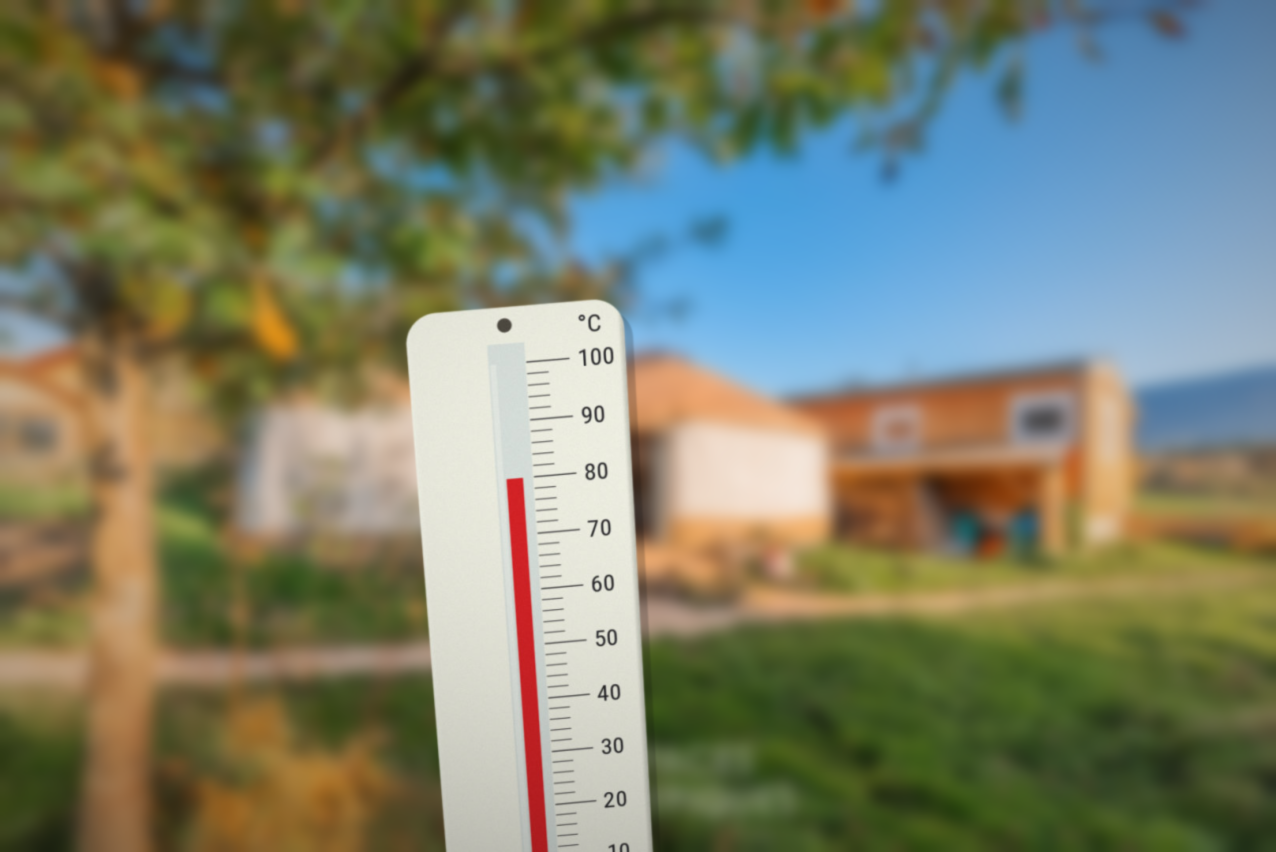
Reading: 80 (°C)
